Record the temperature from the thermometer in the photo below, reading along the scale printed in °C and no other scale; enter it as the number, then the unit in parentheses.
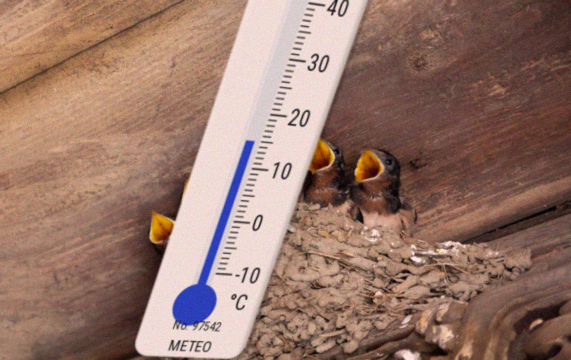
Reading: 15 (°C)
